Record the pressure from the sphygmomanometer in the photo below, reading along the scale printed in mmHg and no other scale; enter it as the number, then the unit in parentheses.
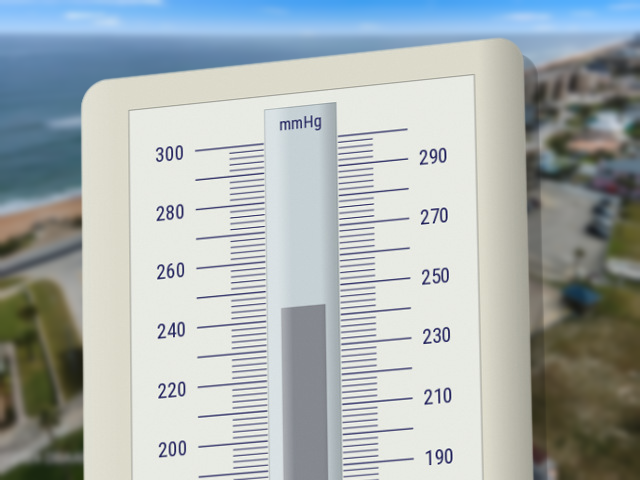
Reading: 244 (mmHg)
